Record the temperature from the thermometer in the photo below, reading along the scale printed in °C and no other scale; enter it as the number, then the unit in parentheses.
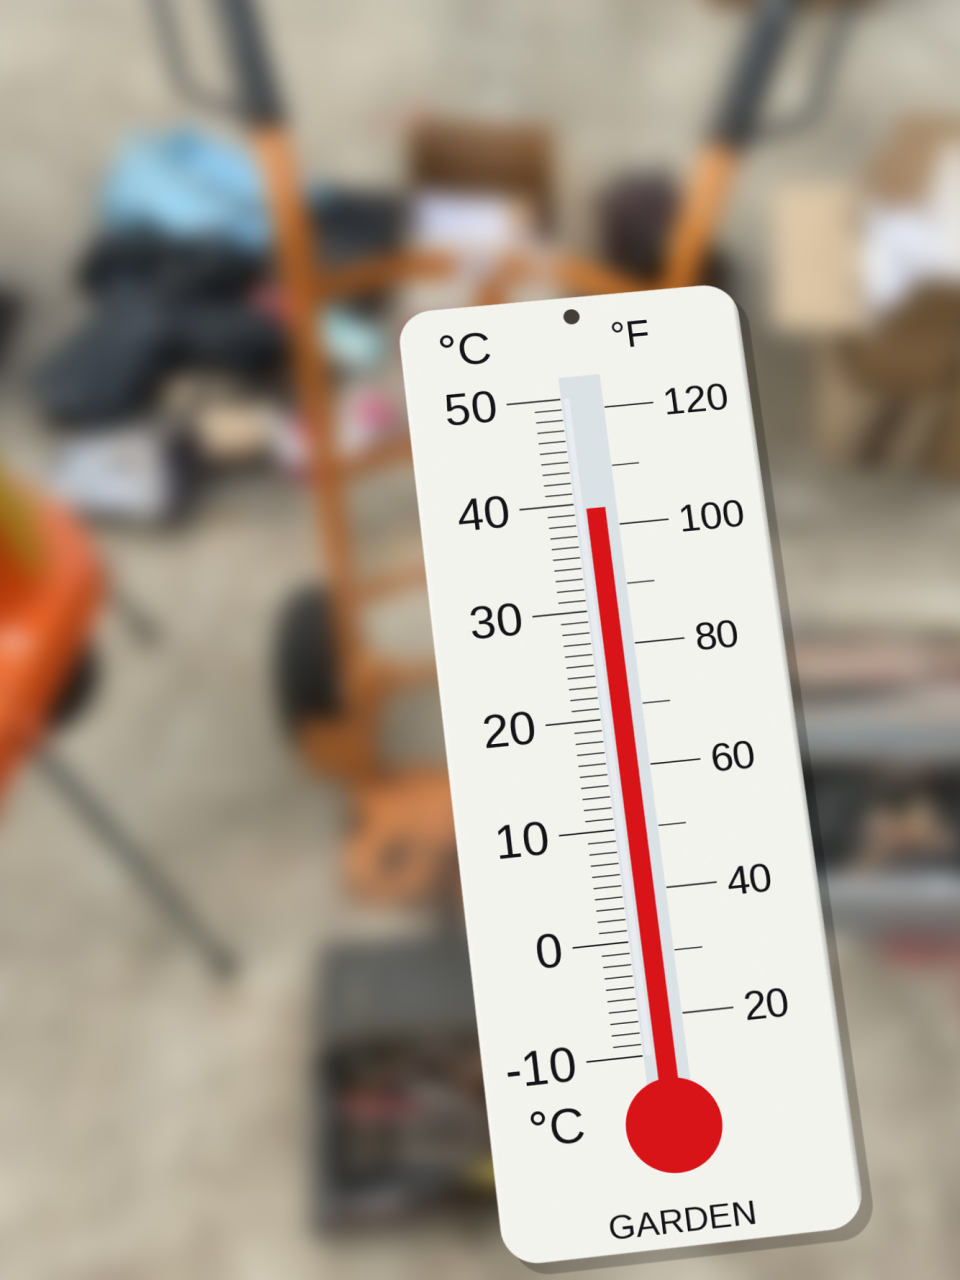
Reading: 39.5 (°C)
